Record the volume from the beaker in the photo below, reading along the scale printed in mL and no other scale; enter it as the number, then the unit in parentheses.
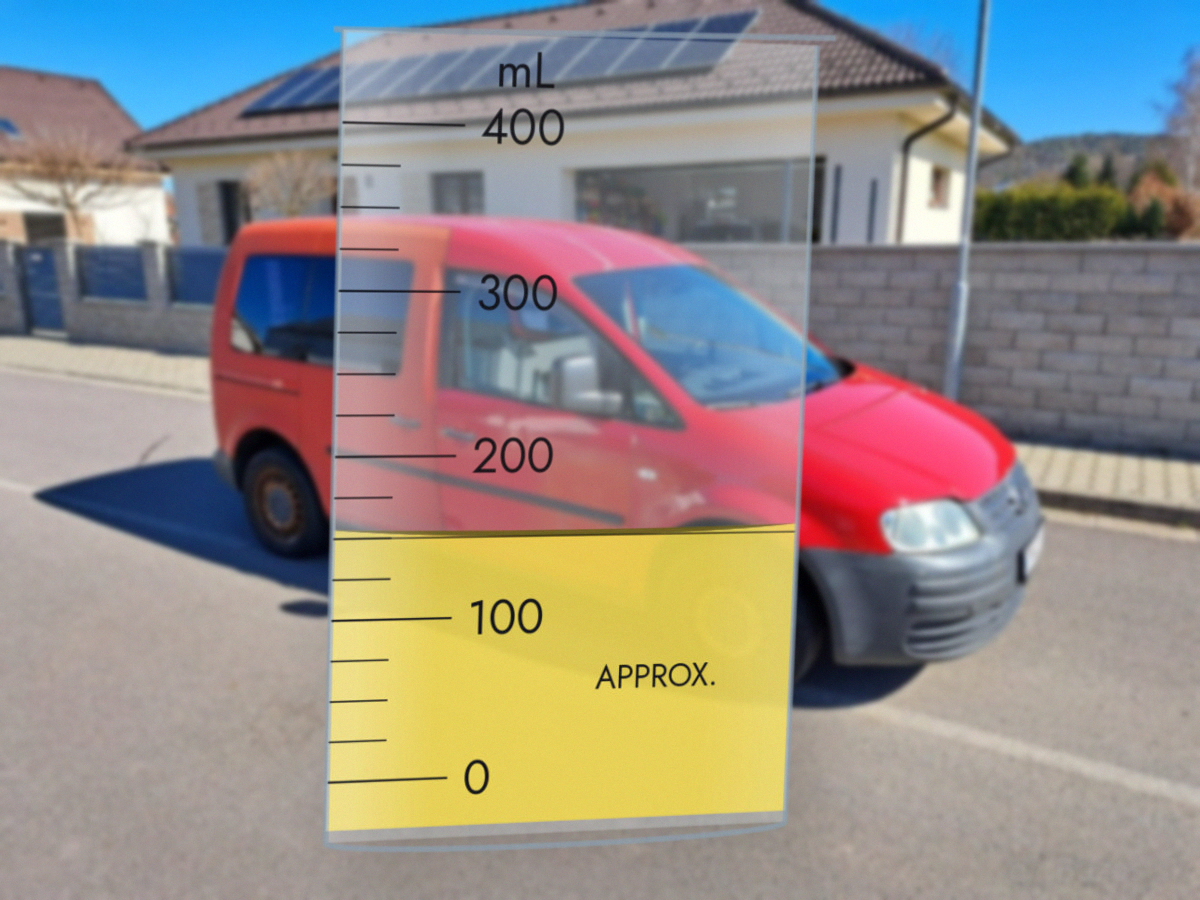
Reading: 150 (mL)
